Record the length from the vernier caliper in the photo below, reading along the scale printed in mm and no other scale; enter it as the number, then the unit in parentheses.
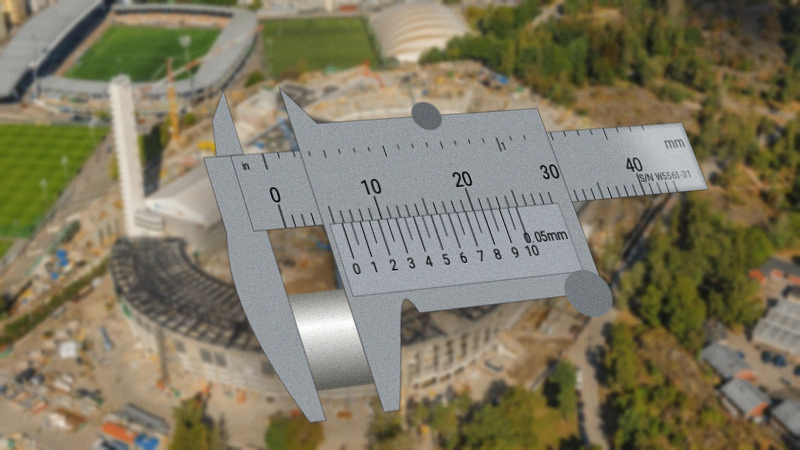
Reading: 5.8 (mm)
